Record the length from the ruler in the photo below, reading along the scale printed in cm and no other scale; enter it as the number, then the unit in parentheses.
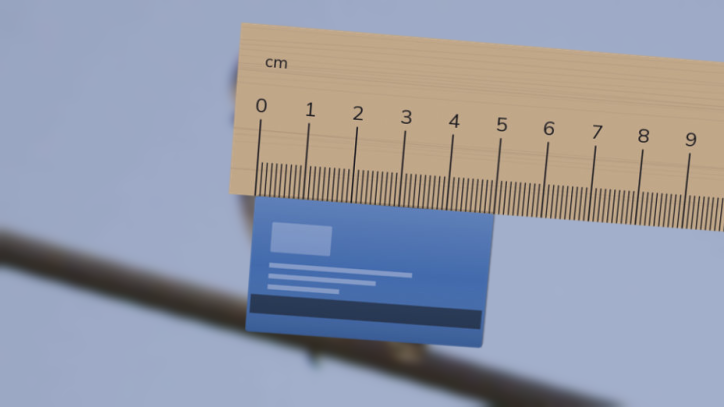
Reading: 5 (cm)
